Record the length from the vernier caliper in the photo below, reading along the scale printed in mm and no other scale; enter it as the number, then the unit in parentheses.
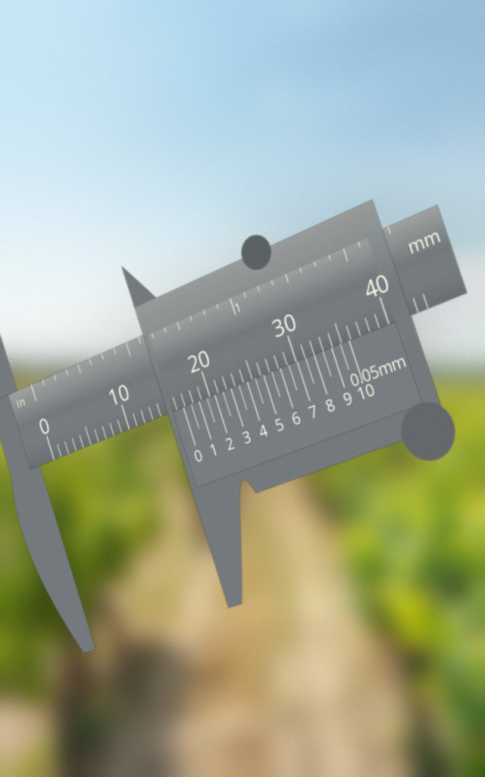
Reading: 16.8 (mm)
